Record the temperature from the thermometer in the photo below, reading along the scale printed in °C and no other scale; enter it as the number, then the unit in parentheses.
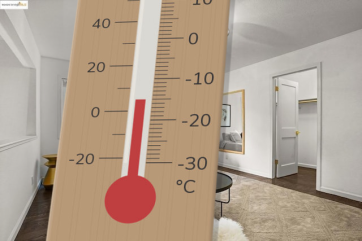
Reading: -15 (°C)
